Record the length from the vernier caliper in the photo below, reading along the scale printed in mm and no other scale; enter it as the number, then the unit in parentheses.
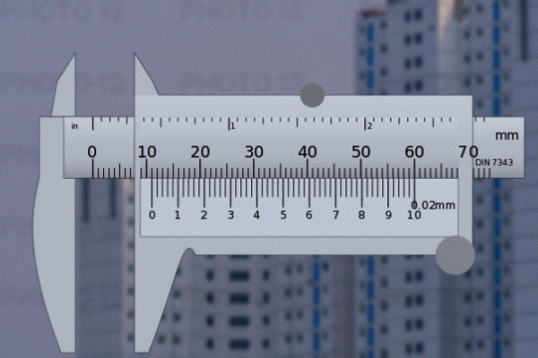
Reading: 11.0 (mm)
